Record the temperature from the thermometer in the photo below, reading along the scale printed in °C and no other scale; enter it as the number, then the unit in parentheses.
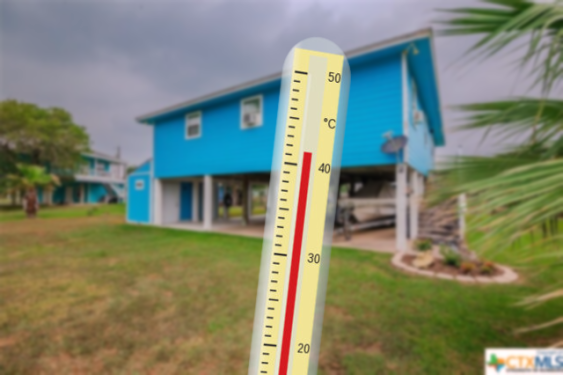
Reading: 41.5 (°C)
